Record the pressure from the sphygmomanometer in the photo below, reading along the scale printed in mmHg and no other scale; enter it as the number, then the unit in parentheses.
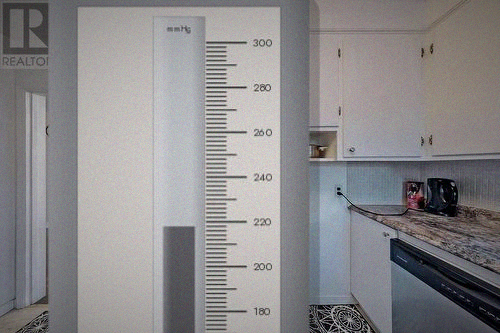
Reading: 218 (mmHg)
